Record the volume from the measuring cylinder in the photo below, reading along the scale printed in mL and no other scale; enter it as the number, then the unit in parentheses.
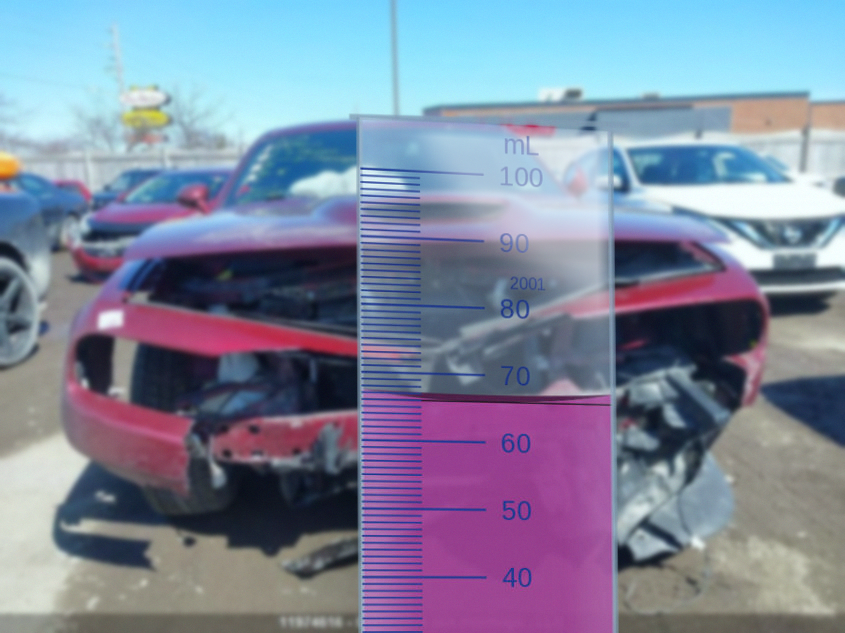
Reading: 66 (mL)
